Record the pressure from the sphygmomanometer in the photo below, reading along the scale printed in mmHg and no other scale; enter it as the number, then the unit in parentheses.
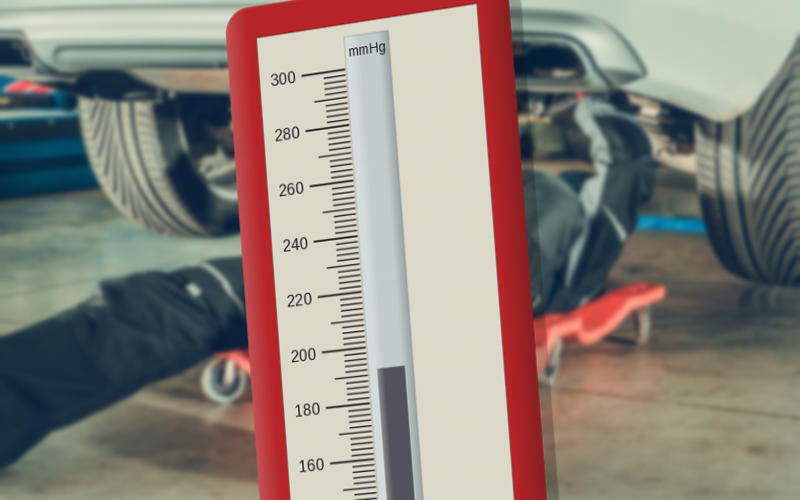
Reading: 192 (mmHg)
